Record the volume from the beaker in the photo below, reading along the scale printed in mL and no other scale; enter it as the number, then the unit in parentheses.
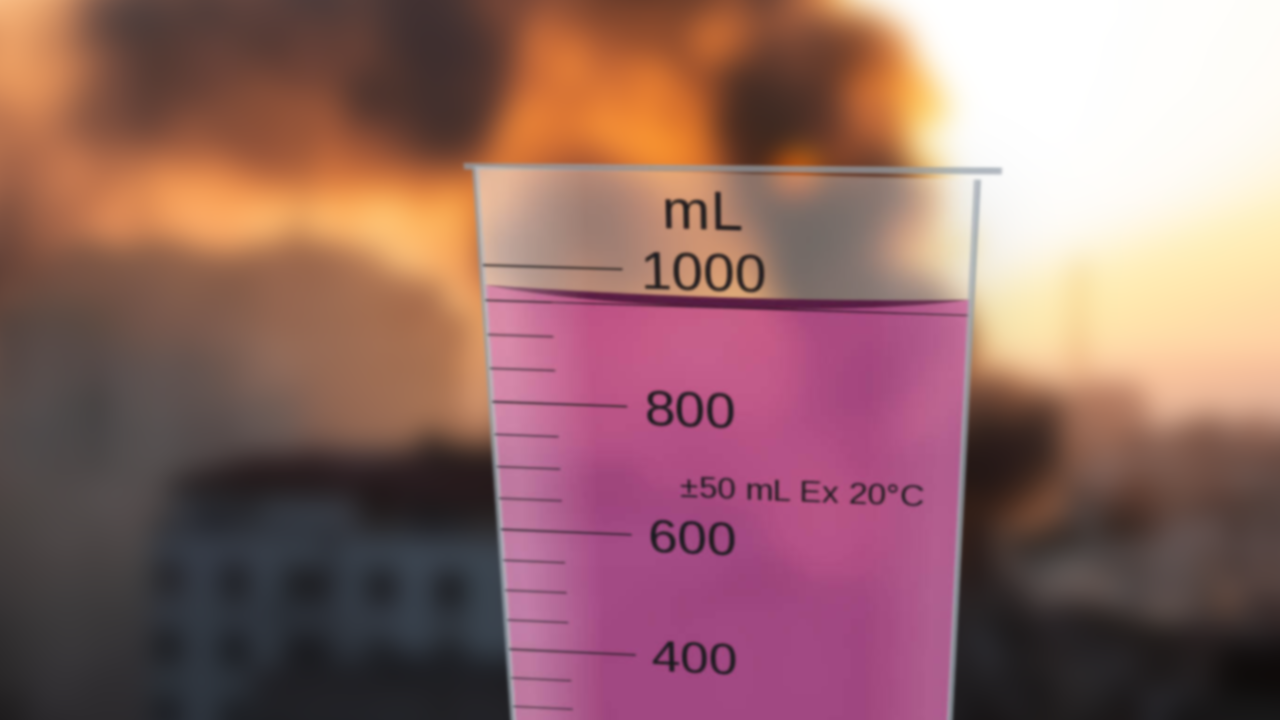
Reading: 950 (mL)
